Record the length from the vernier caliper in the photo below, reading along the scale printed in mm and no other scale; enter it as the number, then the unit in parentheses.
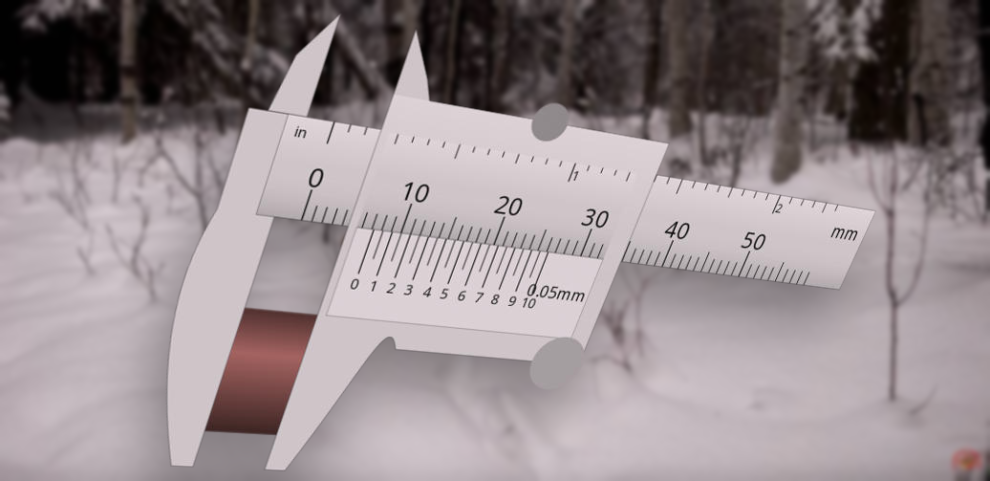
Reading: 7.2 (mm)
